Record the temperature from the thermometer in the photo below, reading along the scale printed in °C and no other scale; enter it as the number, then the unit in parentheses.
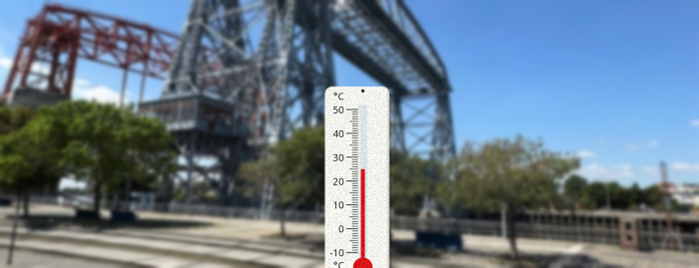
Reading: 25 (°C)
